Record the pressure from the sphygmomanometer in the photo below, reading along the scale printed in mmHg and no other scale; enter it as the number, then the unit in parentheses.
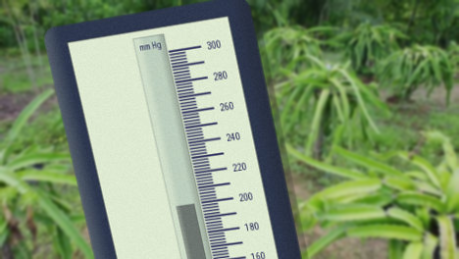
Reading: 200 (mmHg)
